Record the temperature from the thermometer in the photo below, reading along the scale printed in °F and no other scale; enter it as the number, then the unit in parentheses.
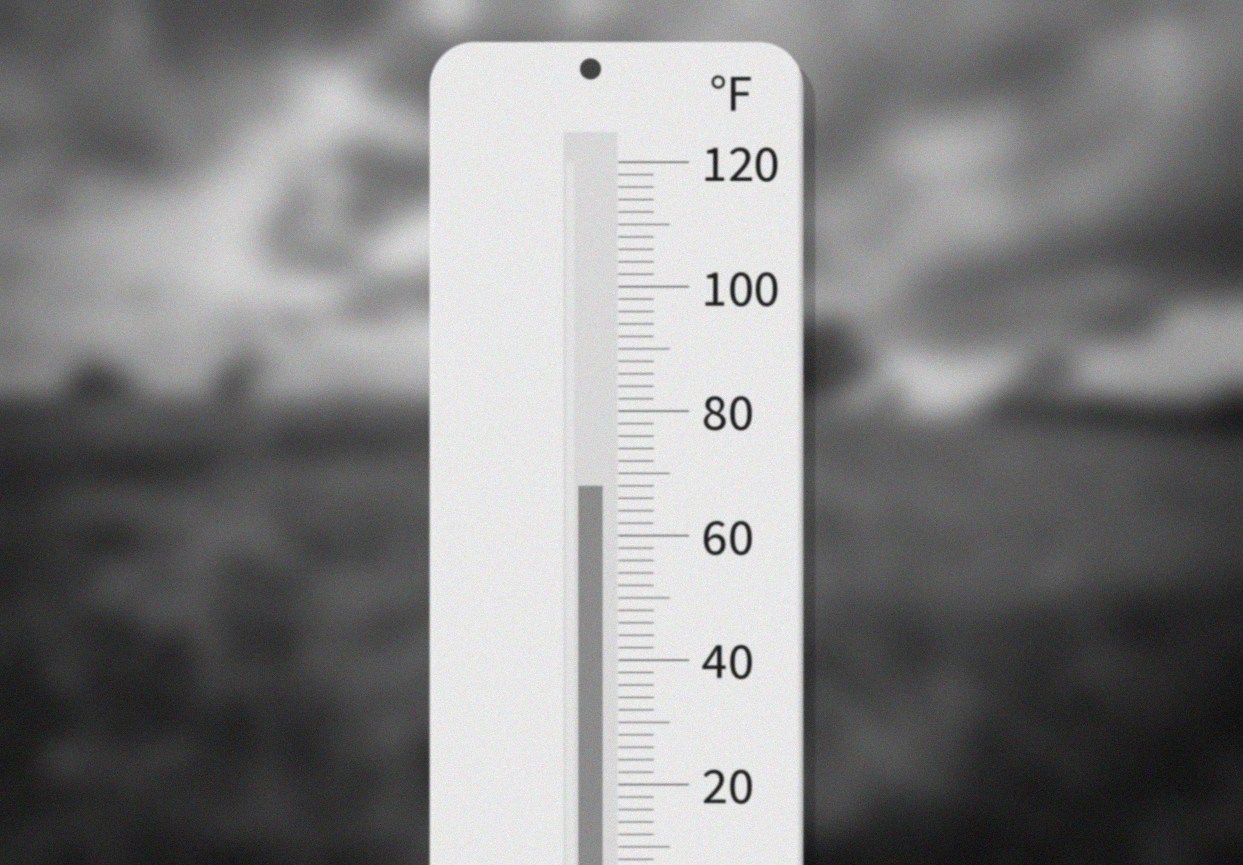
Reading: 68 (°F)
